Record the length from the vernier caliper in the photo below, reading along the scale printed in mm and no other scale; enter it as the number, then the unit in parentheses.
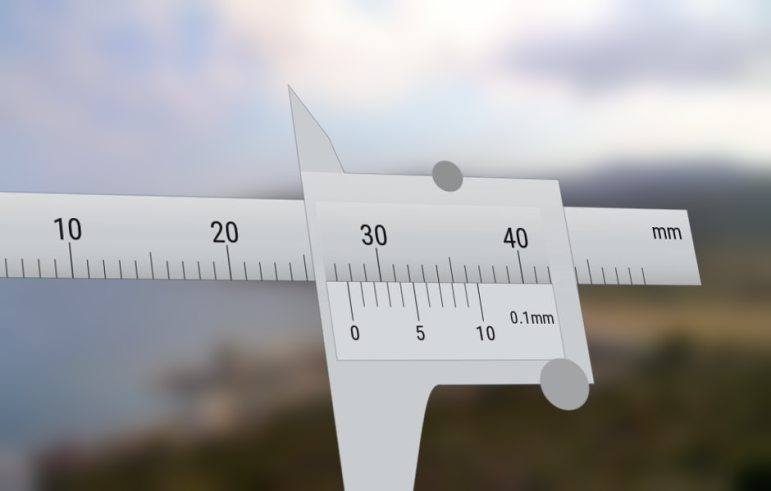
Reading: 27.7 (mm)
